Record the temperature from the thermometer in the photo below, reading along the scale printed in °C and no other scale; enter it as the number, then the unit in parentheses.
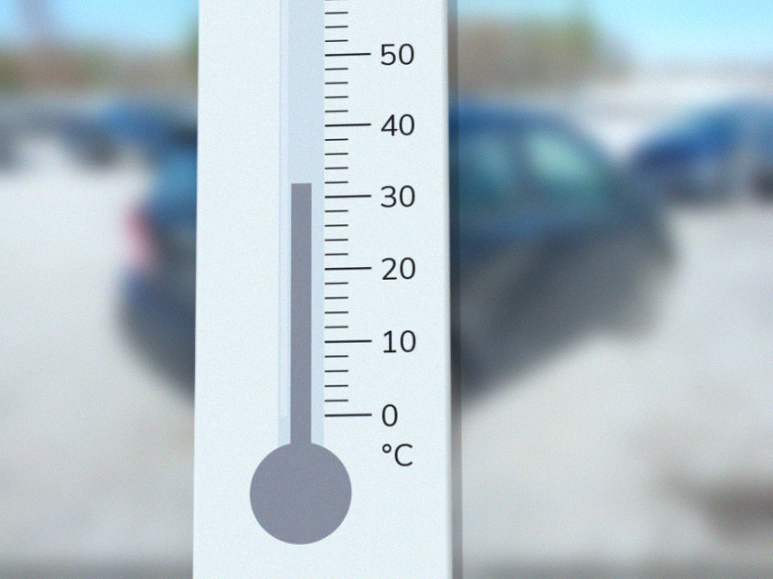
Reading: 32 (°C)
